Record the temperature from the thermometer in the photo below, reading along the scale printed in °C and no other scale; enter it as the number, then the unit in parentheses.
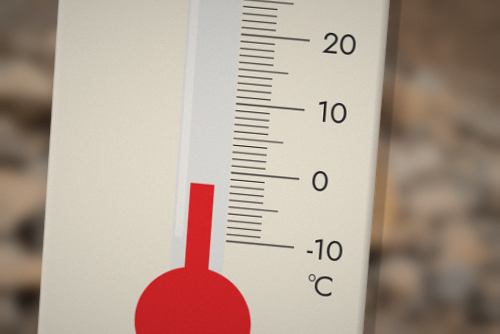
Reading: -2 (°C)
